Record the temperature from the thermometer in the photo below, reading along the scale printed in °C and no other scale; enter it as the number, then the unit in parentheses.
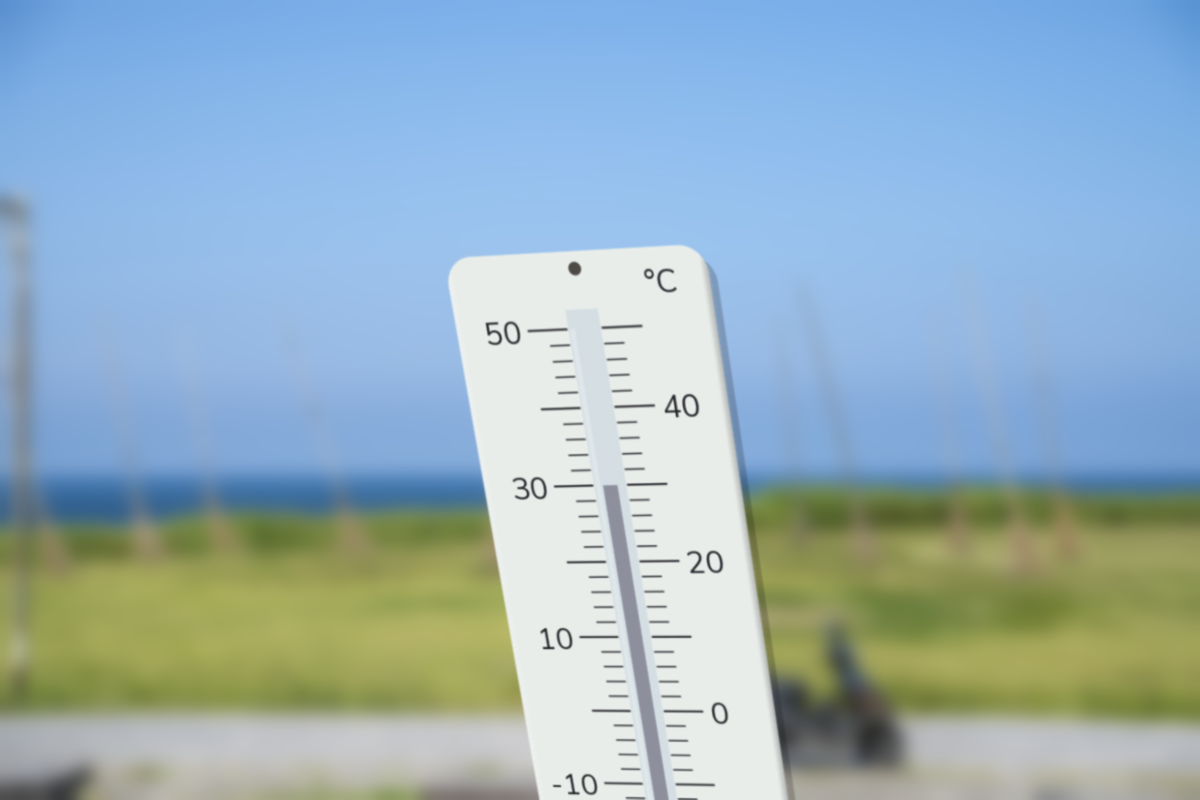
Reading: 30 (°C)
